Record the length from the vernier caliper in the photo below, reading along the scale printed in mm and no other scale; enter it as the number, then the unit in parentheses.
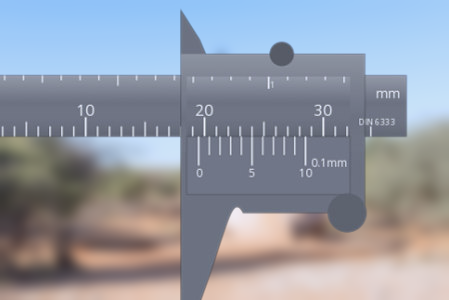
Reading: 19.5 (mm)
